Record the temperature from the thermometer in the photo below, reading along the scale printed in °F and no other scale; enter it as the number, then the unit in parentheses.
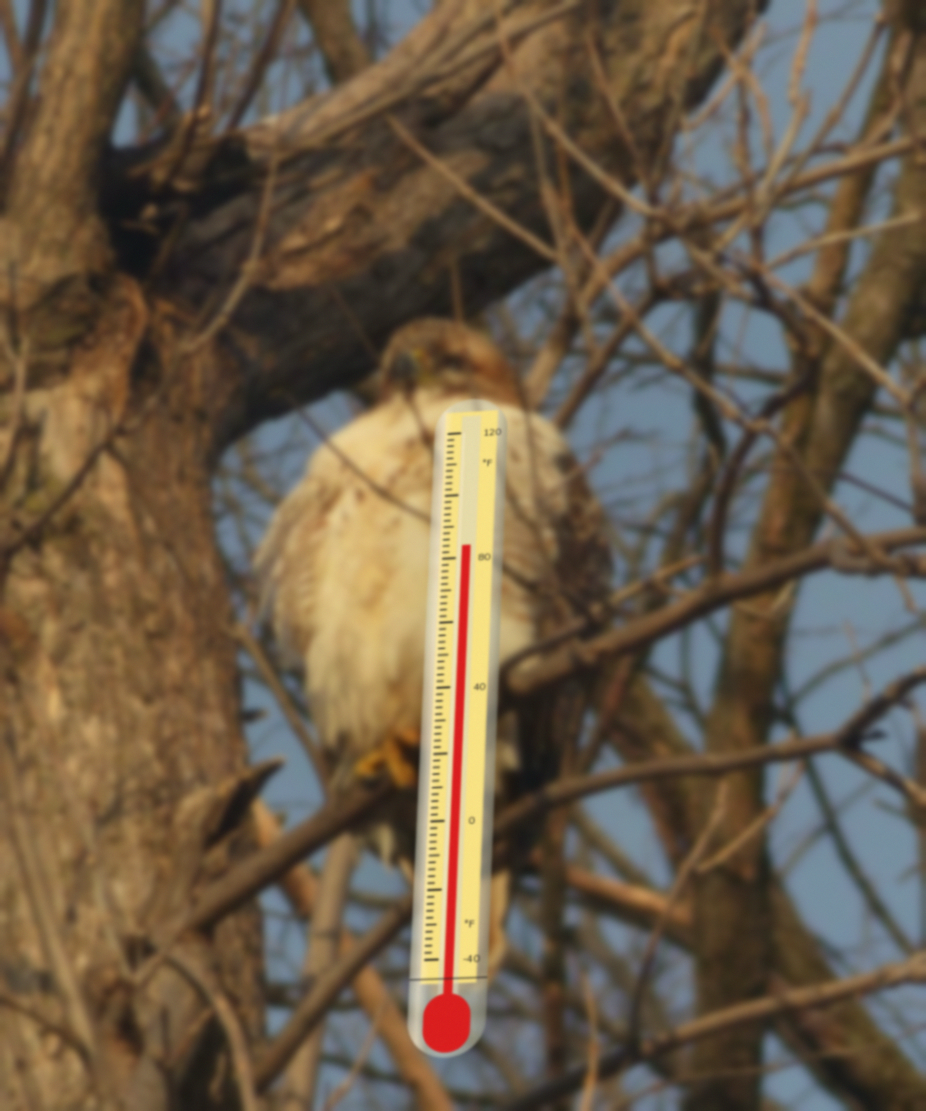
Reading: 84 (°F)
